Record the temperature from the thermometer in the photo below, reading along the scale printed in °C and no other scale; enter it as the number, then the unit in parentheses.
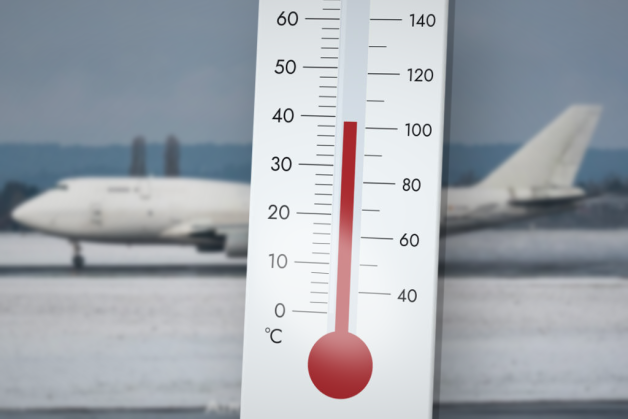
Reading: 39 (°C)
